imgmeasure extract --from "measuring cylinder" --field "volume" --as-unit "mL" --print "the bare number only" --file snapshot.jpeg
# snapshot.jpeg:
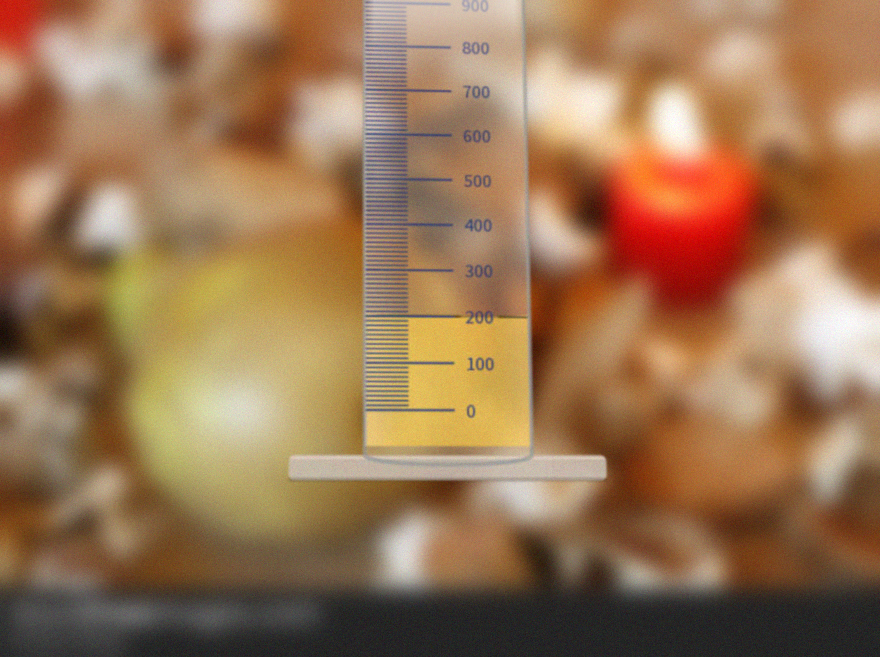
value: 200
